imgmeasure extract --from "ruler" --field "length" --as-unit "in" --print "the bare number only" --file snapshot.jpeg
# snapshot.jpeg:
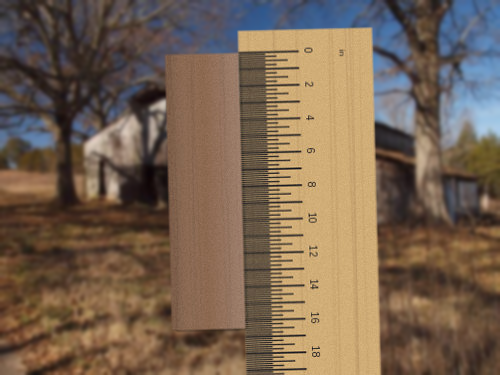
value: 16.5
